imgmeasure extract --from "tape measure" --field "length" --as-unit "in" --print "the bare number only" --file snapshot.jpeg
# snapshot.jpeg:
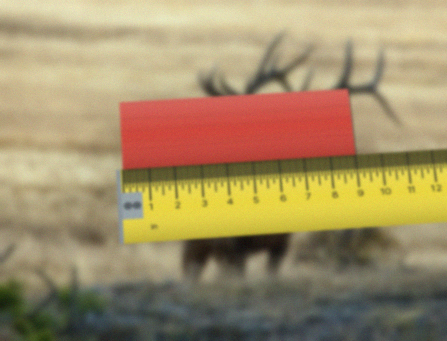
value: 9
